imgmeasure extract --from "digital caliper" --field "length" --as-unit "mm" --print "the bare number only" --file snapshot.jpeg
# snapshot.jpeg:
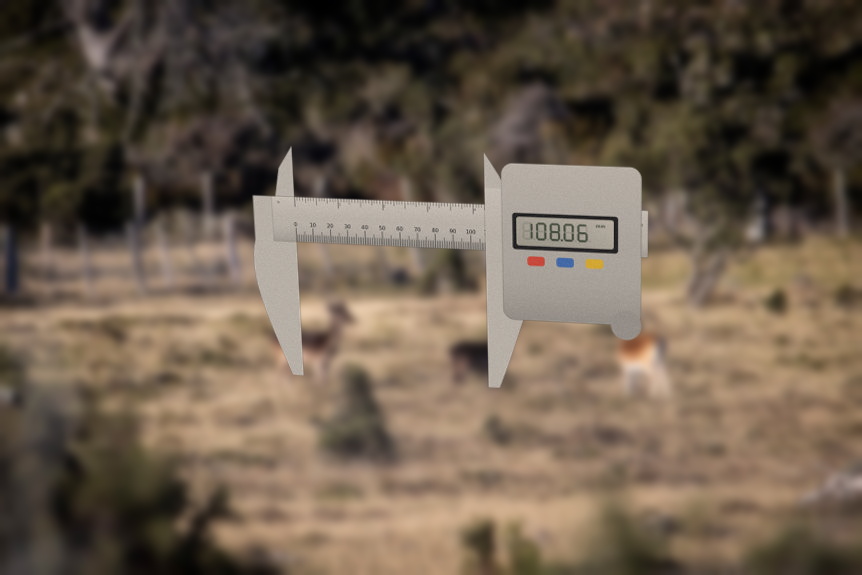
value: 108.06
